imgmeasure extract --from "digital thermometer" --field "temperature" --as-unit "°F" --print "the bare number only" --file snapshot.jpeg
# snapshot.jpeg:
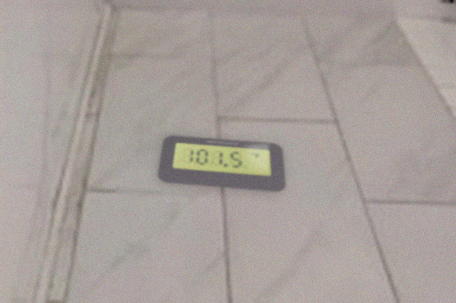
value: 101.5
